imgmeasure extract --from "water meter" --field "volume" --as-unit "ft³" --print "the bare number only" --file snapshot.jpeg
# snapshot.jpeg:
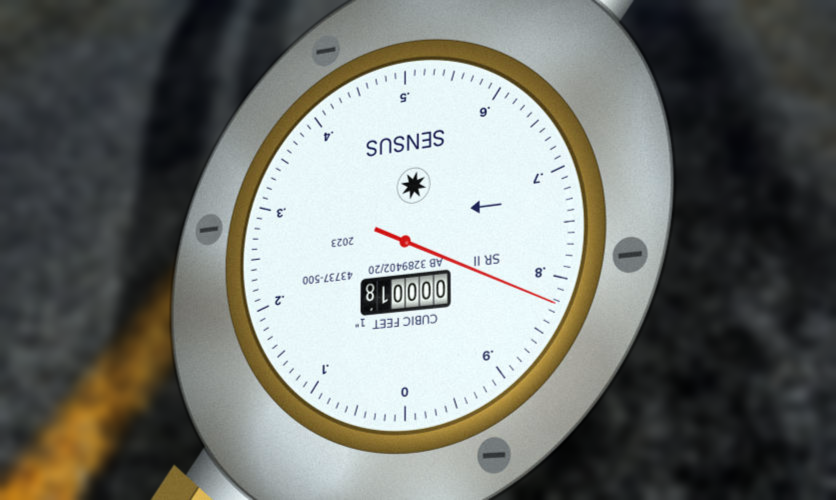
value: 17.82
